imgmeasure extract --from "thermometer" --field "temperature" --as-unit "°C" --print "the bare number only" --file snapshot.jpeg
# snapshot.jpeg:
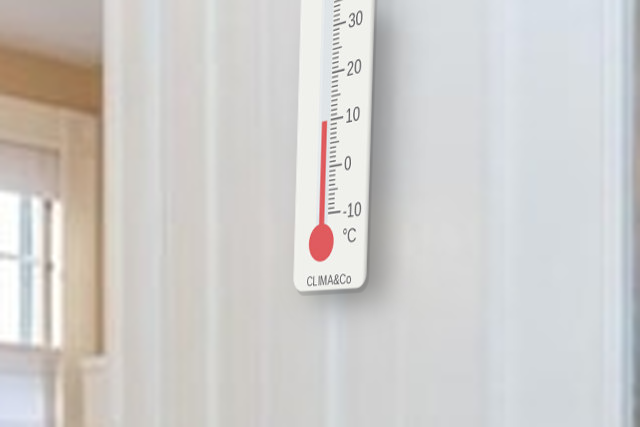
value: 10
